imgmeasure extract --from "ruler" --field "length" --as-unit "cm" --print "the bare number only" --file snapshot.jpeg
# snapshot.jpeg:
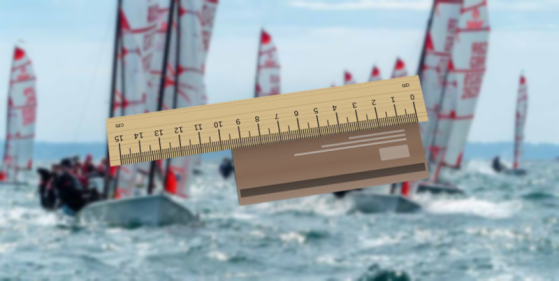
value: 9.5
